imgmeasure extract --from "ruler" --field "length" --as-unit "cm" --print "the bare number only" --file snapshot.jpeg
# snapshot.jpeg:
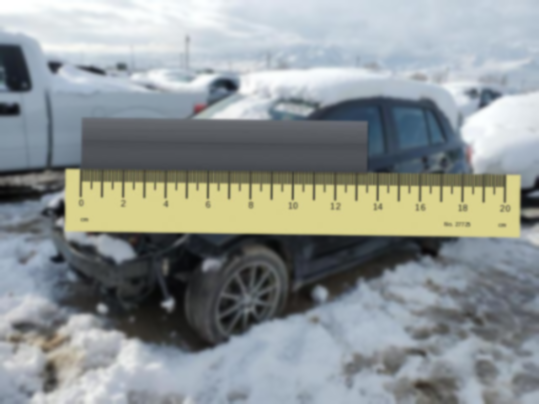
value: 13.5
